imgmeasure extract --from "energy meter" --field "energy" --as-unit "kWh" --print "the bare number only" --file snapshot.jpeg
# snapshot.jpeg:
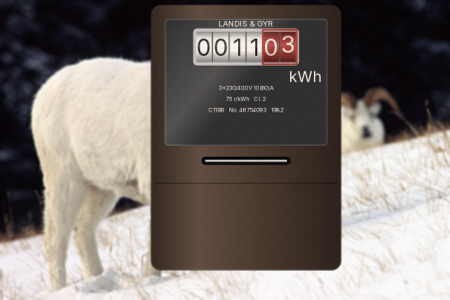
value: 11.03
